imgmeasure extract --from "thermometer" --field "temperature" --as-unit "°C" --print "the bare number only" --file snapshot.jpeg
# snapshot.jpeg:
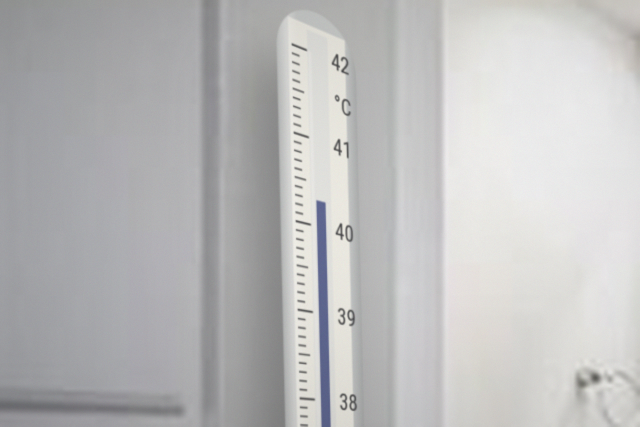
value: 40.3
